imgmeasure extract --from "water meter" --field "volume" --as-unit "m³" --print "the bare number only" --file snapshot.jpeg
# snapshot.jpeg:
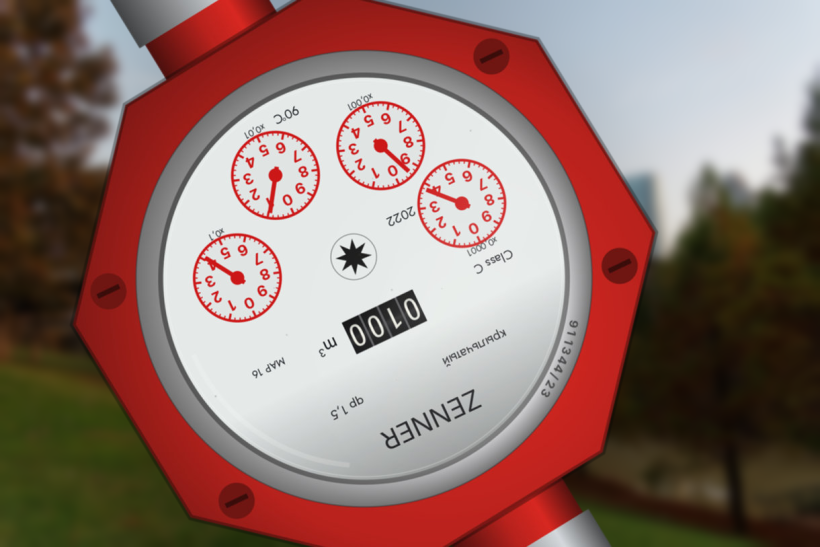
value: 100.4093
